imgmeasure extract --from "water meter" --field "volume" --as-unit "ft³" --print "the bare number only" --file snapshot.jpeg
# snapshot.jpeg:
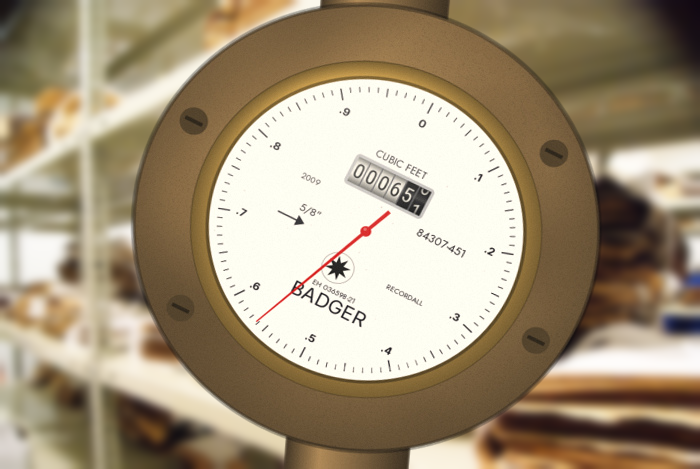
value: 650.56
